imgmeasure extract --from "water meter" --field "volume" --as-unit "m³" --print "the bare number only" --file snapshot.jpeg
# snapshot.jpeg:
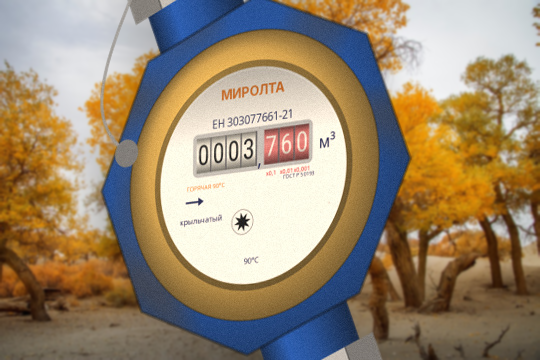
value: 3.760
